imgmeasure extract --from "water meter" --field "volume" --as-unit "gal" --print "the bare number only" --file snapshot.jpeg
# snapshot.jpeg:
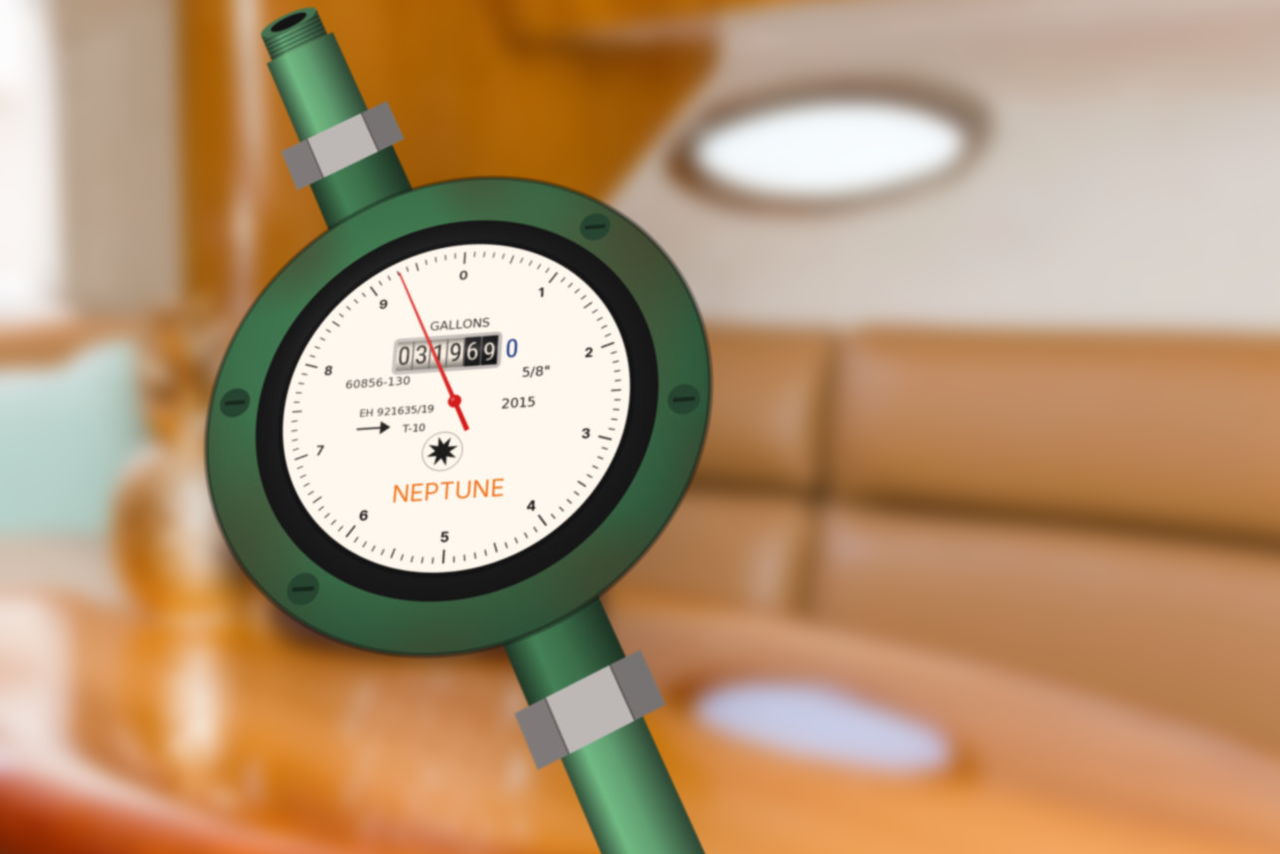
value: 319689.3
